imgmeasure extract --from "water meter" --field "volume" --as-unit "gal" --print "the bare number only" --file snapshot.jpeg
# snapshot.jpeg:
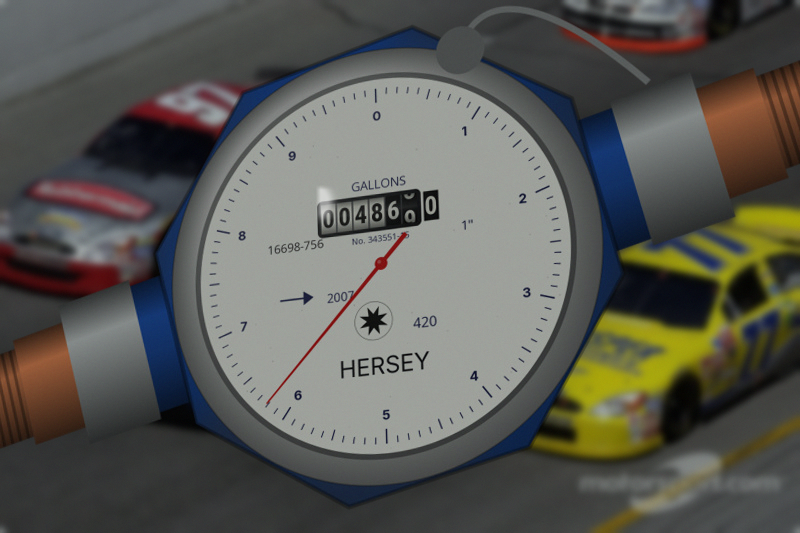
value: 48686.2
